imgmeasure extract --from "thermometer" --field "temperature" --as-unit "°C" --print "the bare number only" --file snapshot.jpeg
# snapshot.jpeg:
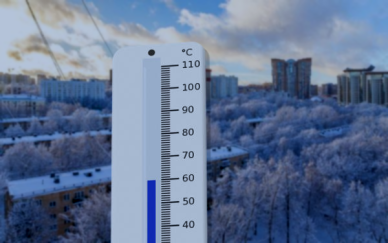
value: 60
